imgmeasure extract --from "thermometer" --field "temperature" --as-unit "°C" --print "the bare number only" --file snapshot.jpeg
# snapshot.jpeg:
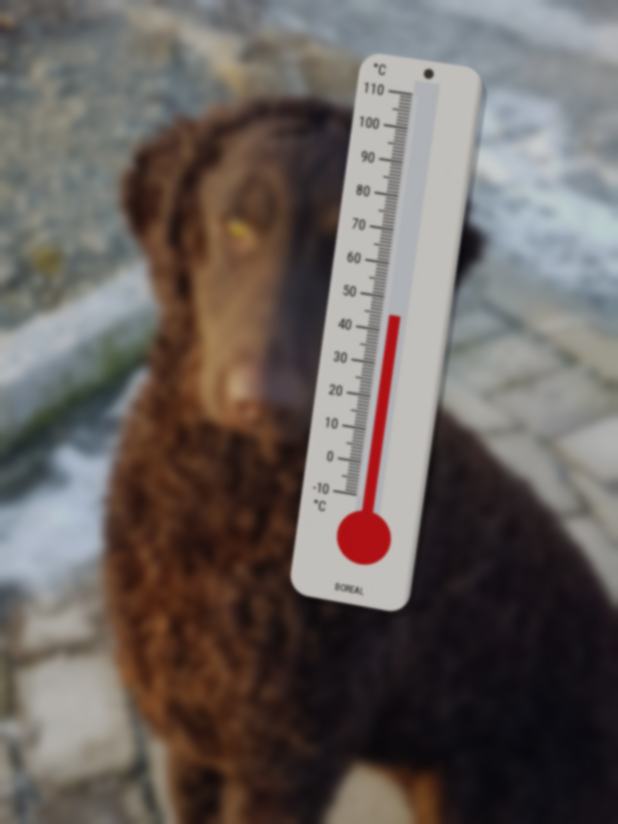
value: 45
